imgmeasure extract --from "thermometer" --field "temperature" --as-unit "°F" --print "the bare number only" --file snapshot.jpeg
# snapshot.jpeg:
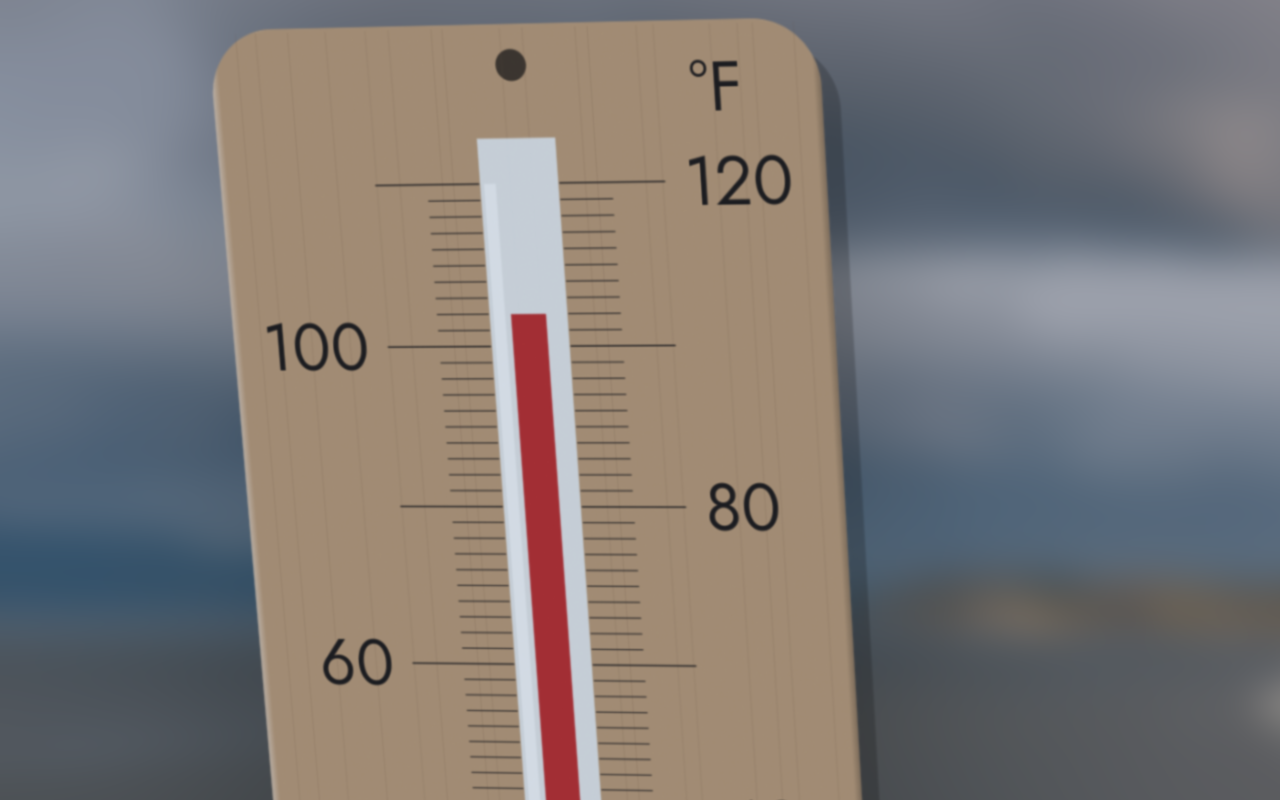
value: 104
